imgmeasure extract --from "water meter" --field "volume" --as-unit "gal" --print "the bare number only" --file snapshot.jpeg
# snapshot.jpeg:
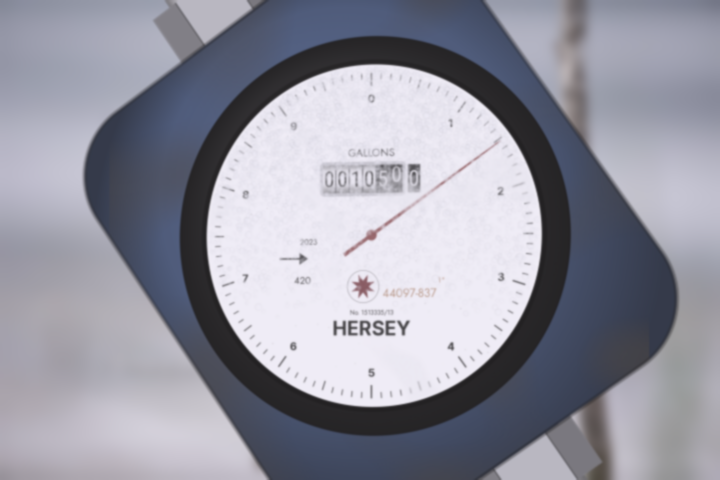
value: 10501.5
